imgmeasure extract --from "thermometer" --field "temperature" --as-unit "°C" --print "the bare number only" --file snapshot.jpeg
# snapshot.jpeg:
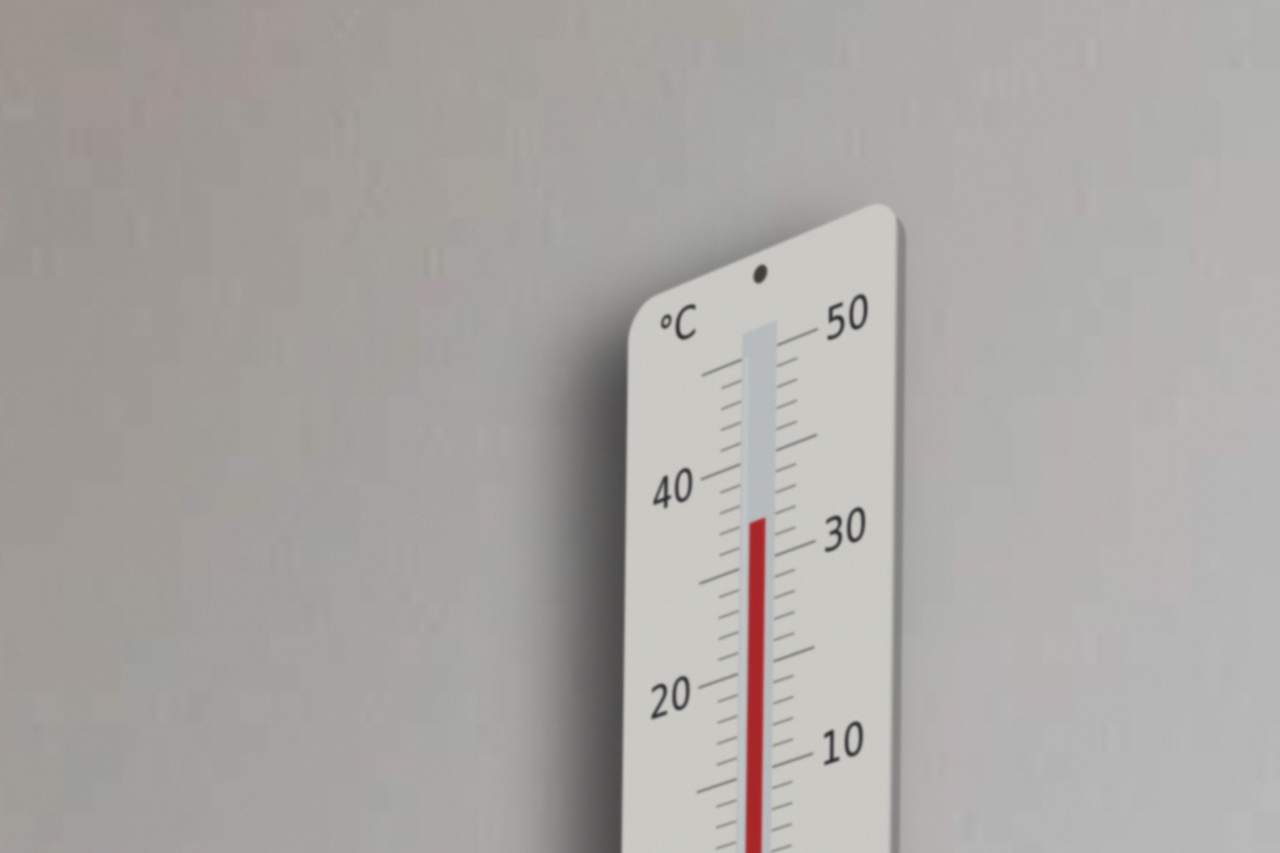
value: 34
